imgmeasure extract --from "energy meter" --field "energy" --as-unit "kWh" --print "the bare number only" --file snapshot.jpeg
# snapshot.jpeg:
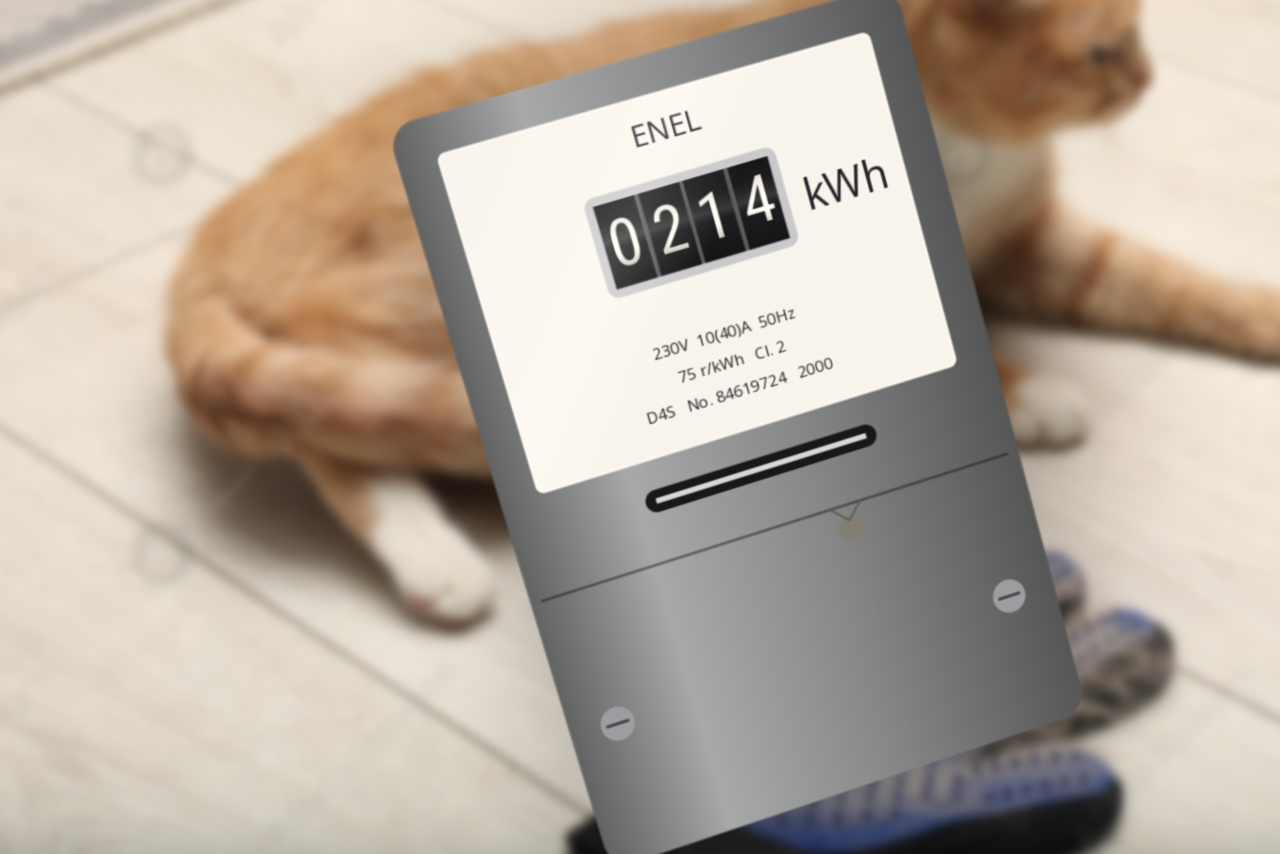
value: 214
